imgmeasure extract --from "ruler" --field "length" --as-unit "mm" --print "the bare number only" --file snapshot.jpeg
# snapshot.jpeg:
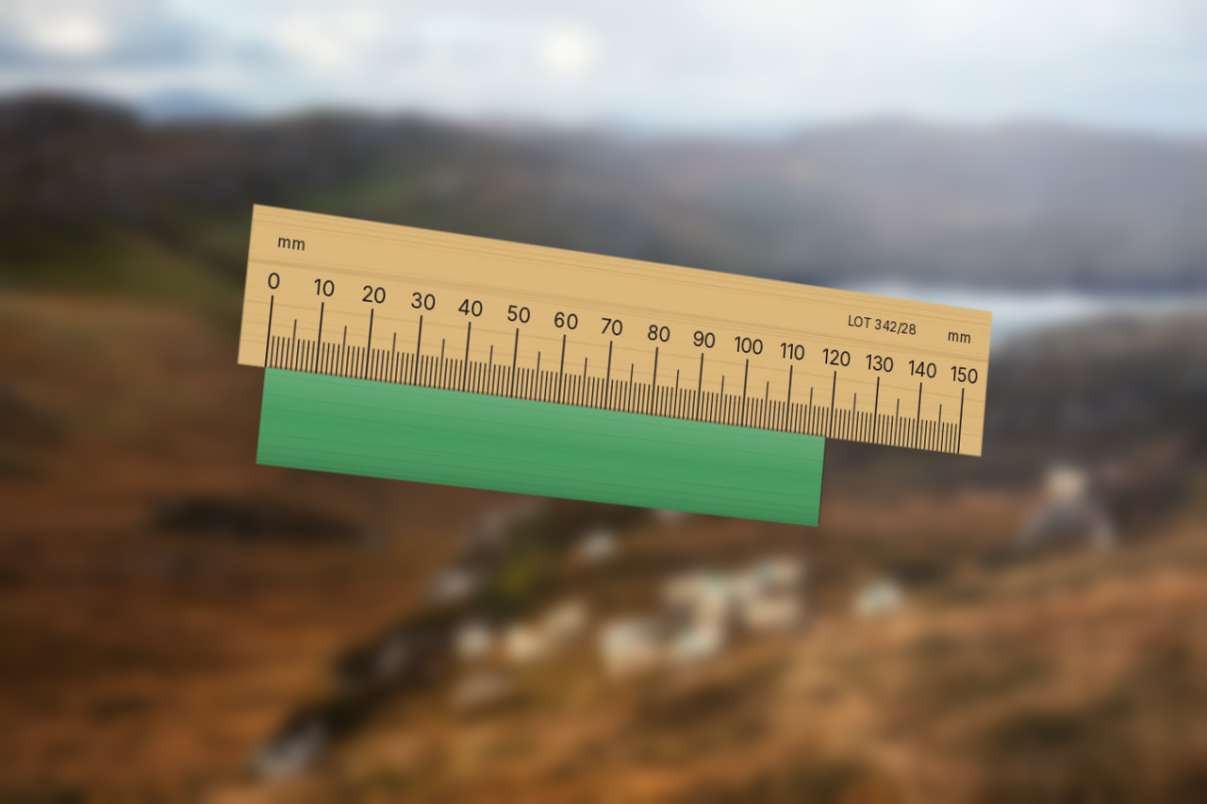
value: 119
